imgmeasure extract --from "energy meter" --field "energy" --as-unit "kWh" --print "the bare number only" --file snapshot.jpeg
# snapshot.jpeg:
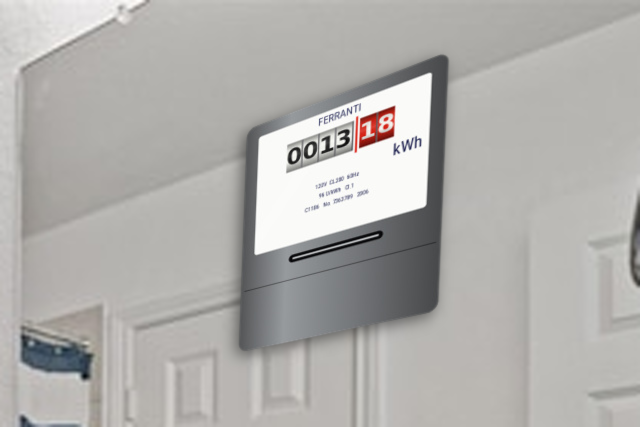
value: 13.18
